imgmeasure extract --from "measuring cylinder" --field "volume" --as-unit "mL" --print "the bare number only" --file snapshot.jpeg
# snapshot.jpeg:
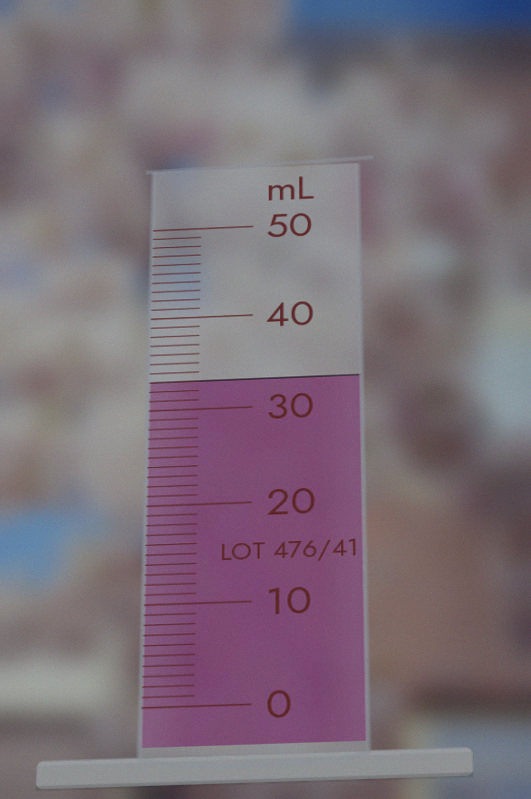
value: 33
